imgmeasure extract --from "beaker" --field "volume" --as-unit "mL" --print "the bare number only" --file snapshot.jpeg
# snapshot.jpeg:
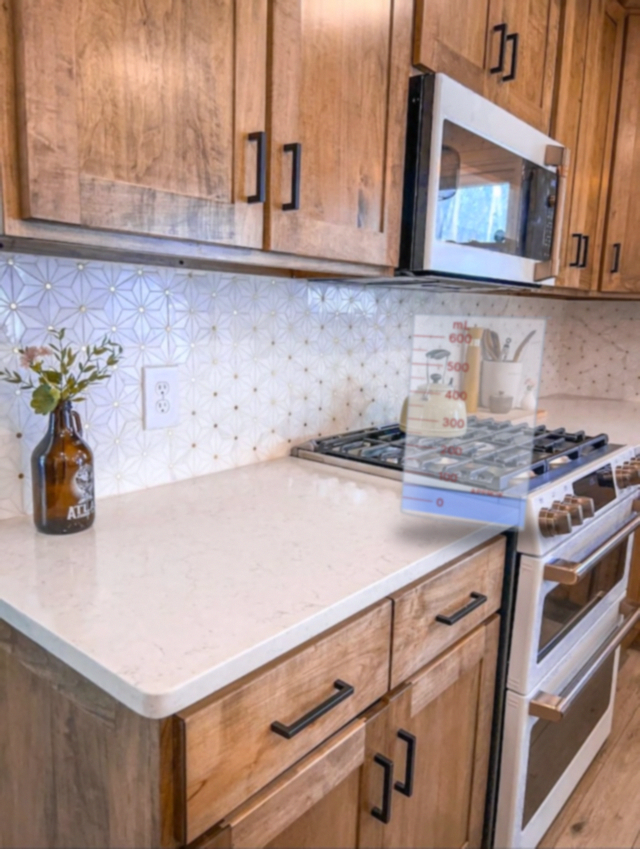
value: 50
